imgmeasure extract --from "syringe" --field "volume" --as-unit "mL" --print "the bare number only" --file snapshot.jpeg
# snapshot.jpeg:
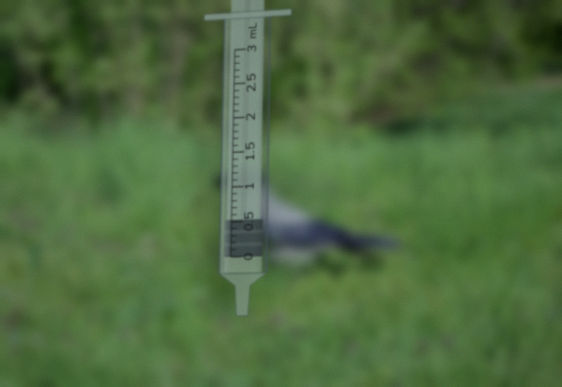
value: 0
